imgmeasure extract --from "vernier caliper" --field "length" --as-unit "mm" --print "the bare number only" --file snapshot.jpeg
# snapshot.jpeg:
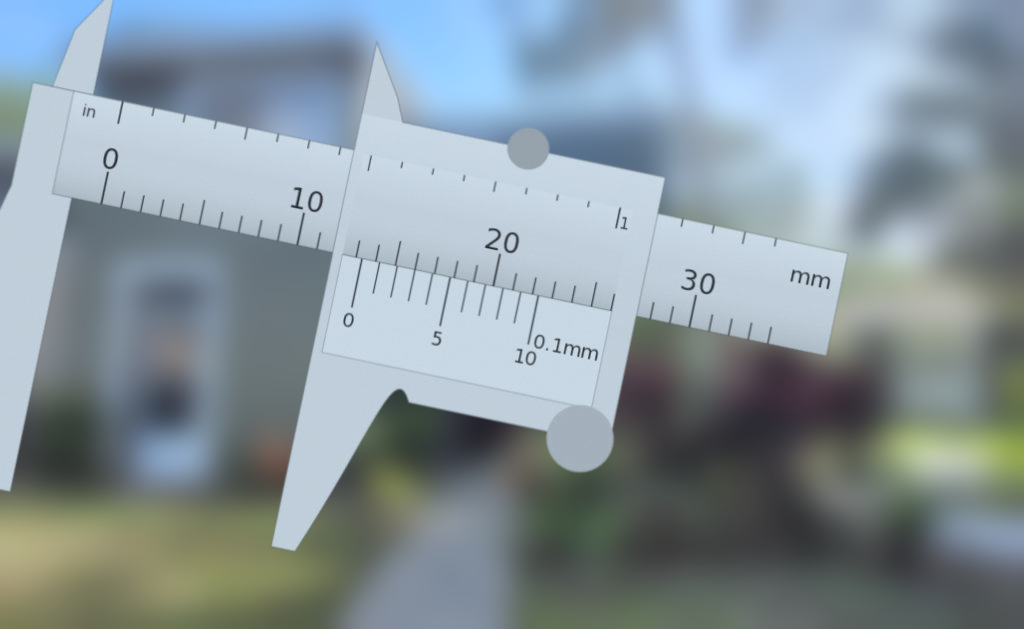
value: 13.3
